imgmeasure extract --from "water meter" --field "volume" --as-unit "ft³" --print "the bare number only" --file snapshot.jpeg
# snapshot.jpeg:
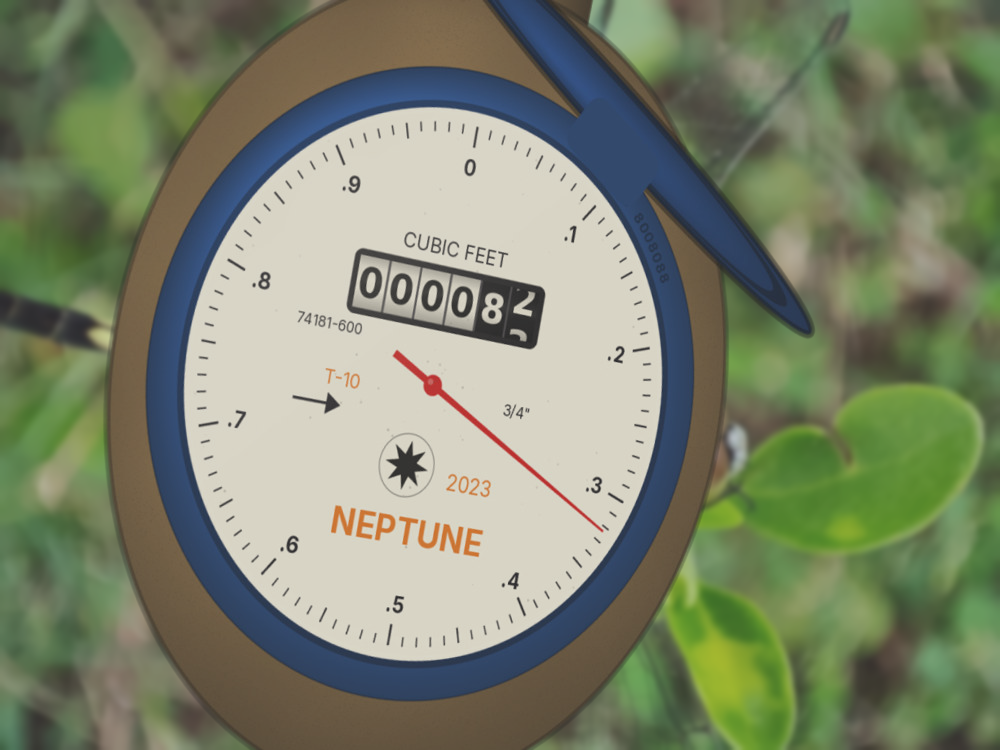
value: 82.32
